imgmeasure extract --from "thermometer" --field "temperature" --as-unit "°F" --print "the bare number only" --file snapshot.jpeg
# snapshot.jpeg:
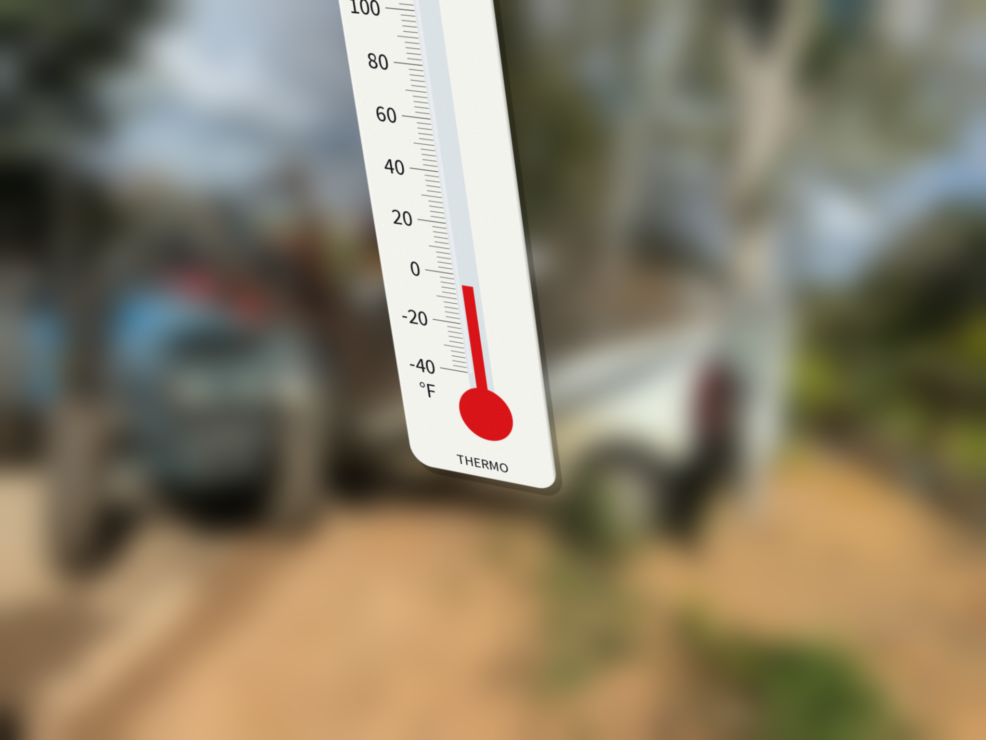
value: -4
